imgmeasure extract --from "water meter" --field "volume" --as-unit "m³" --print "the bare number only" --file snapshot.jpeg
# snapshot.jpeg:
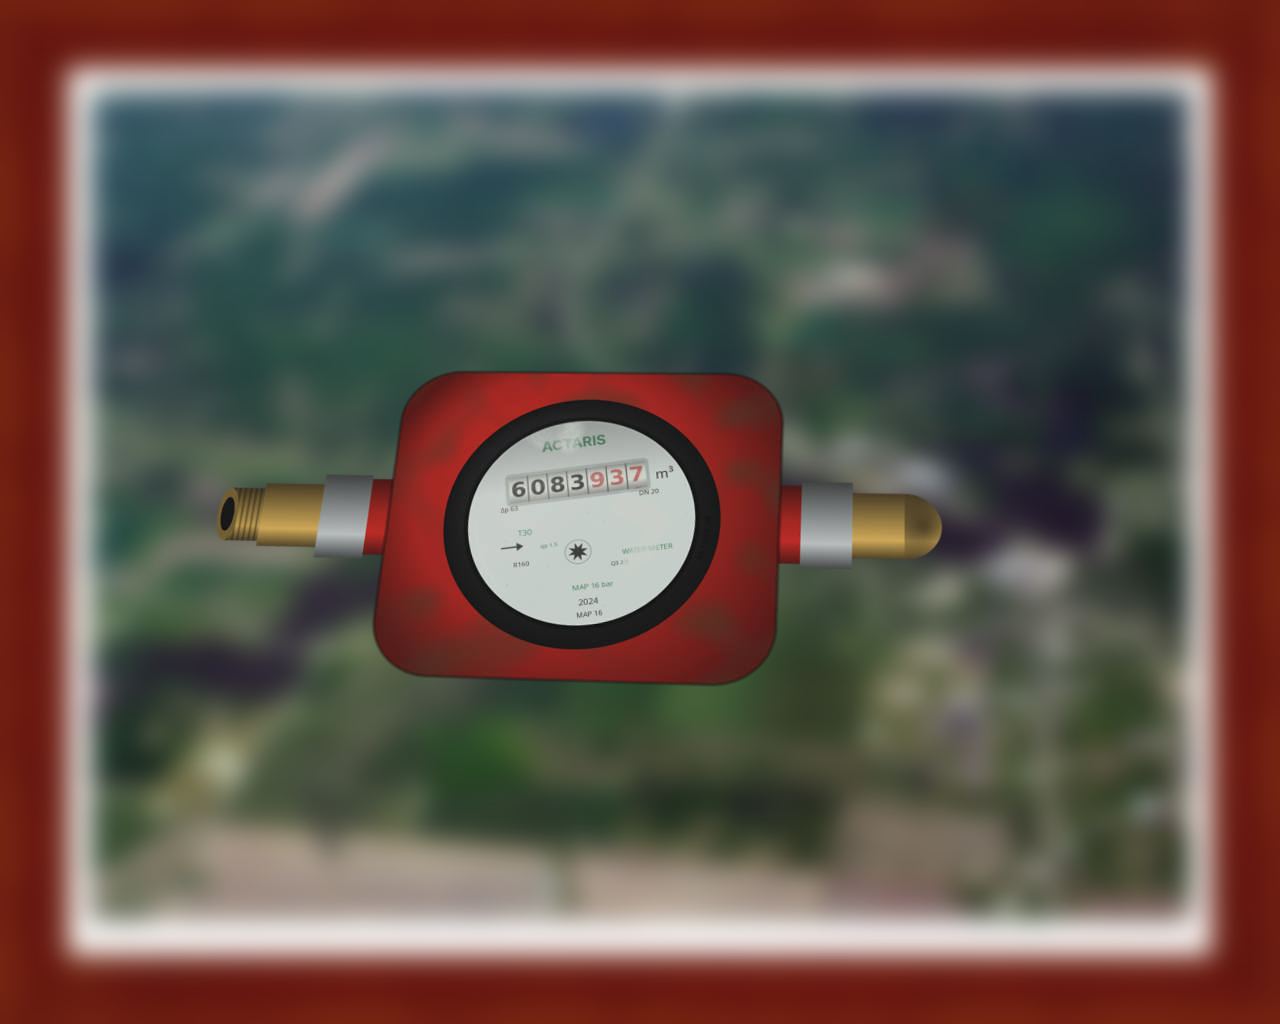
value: 6083.937
